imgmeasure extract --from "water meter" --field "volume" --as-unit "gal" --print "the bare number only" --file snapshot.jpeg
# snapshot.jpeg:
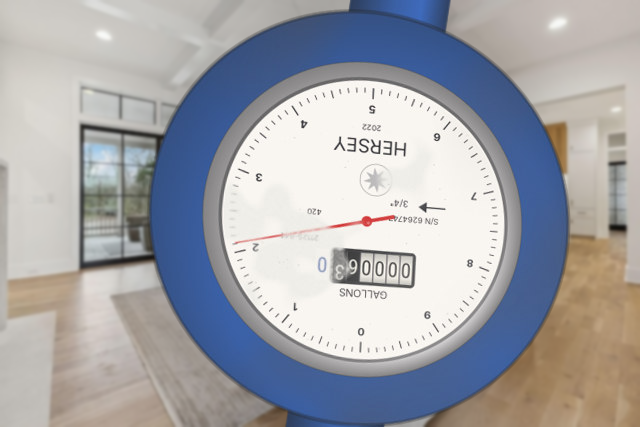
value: 632.1
